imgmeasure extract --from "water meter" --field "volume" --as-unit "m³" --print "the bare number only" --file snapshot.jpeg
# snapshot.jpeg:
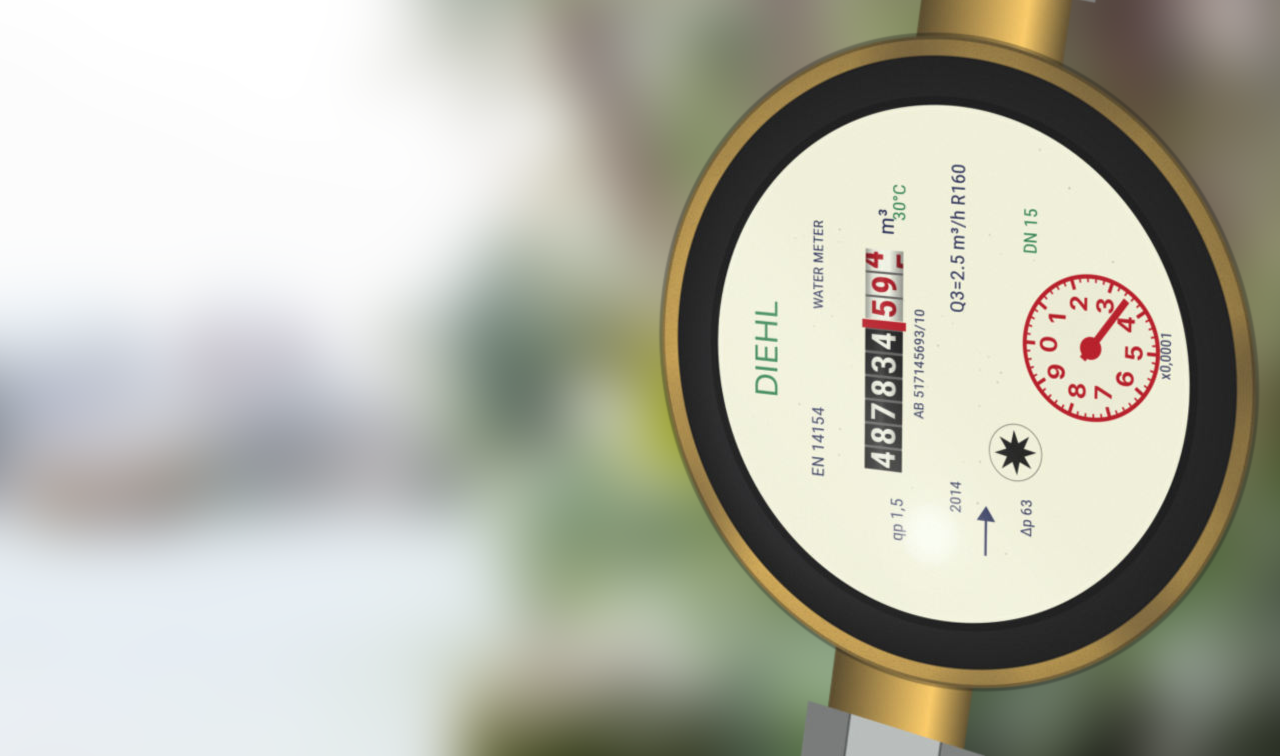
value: 487834.5943
